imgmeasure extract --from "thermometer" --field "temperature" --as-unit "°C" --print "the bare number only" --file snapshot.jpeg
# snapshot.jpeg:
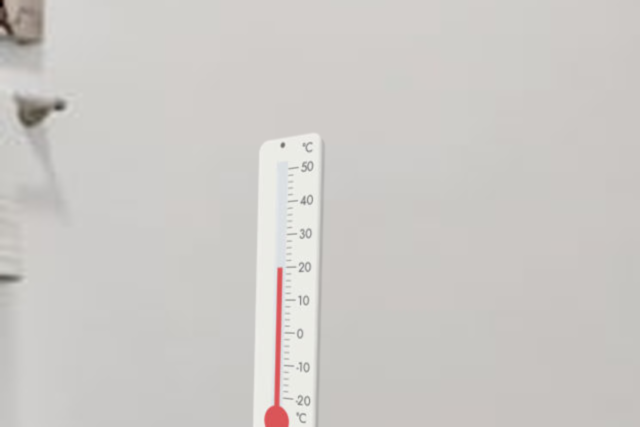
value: 20
